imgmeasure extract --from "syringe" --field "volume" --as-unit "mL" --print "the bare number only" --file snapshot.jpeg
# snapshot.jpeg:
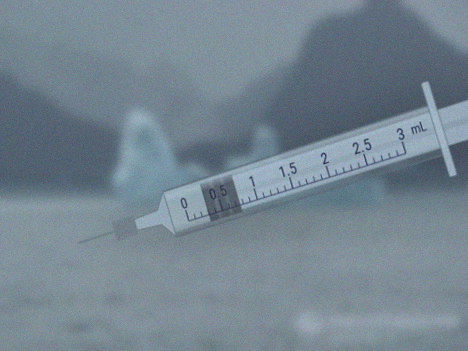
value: 0.3
